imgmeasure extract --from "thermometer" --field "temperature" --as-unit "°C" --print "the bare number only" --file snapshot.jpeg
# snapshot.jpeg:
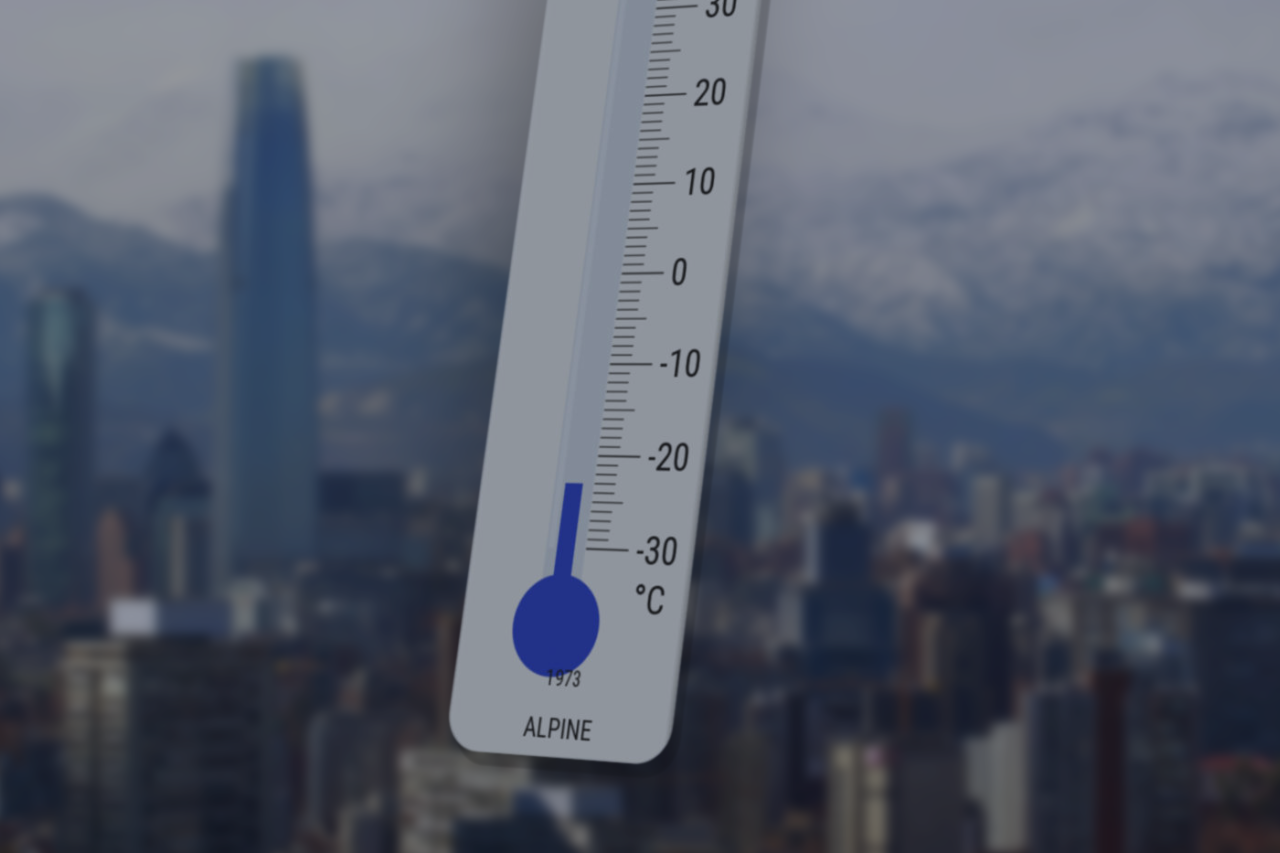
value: -23
